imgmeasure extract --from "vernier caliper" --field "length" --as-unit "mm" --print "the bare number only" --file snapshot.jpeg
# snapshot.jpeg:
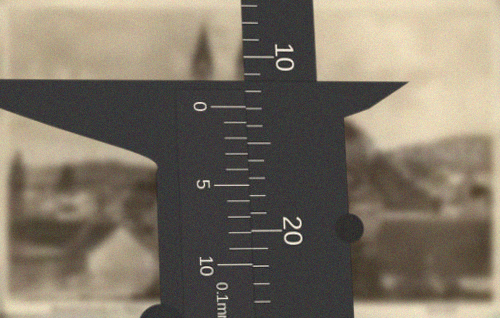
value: 12.9
